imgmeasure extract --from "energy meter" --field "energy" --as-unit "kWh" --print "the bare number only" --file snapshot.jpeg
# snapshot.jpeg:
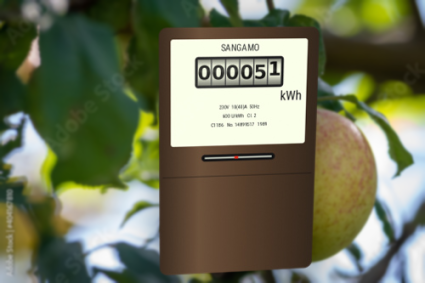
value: 51
